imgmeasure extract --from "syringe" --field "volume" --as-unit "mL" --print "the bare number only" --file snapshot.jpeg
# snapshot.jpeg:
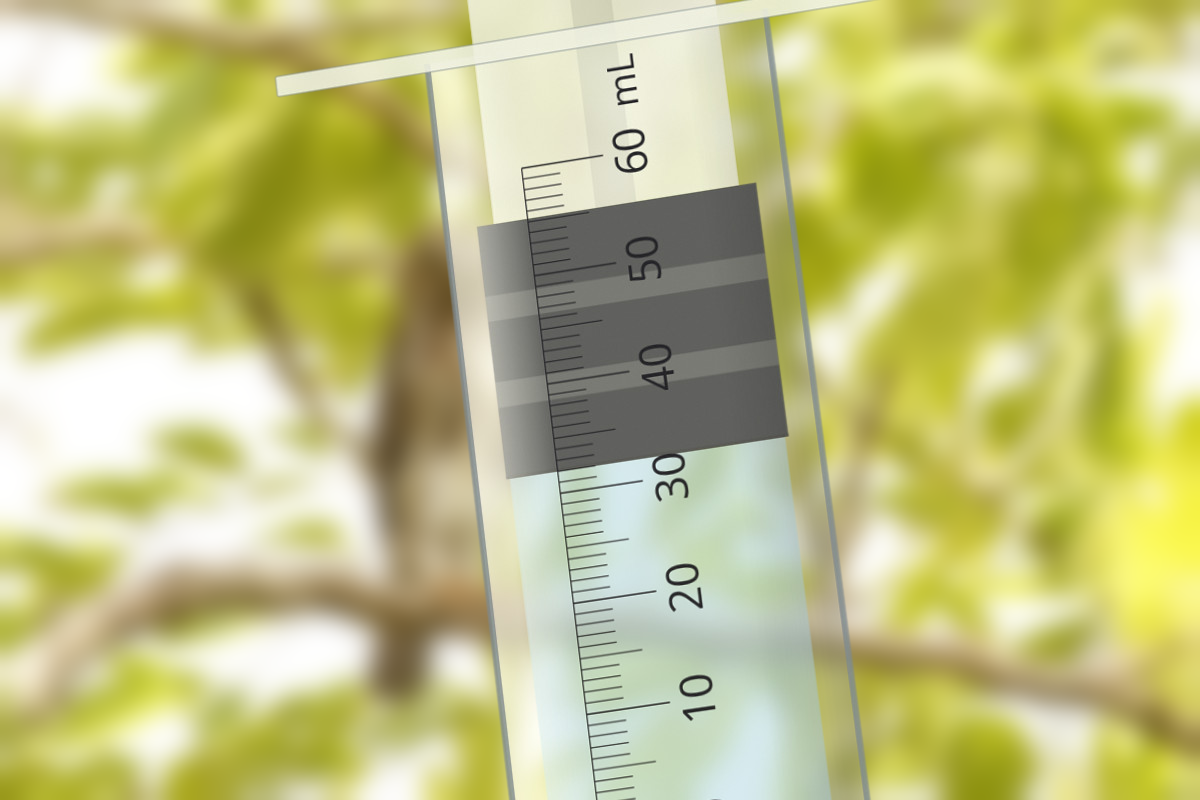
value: 32
